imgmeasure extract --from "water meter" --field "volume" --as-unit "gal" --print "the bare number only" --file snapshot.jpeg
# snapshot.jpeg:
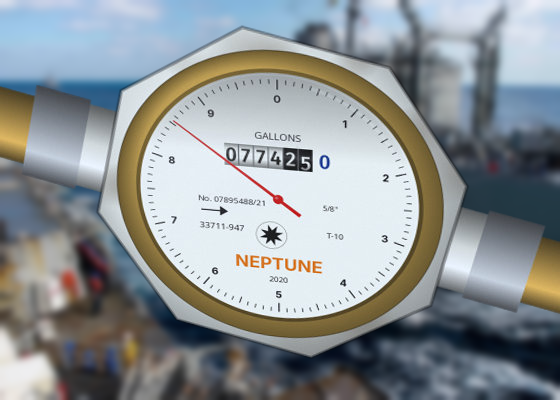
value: 774248.5
